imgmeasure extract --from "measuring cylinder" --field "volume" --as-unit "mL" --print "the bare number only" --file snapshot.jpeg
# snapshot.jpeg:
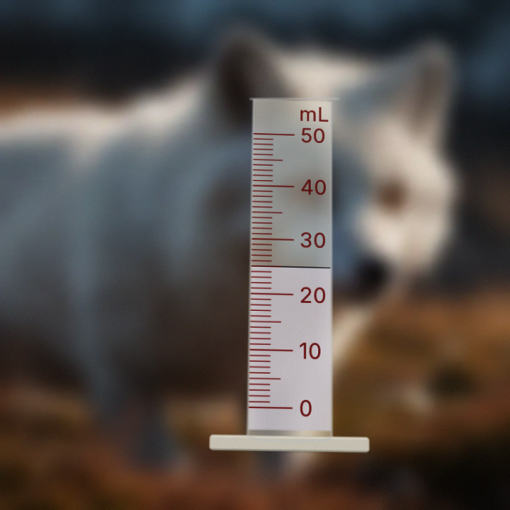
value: 25
